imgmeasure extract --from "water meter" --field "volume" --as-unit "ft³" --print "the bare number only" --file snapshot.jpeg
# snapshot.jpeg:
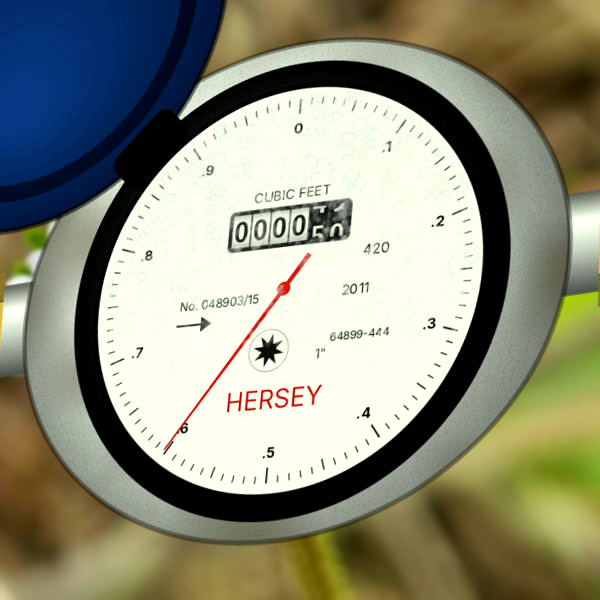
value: 49.60
